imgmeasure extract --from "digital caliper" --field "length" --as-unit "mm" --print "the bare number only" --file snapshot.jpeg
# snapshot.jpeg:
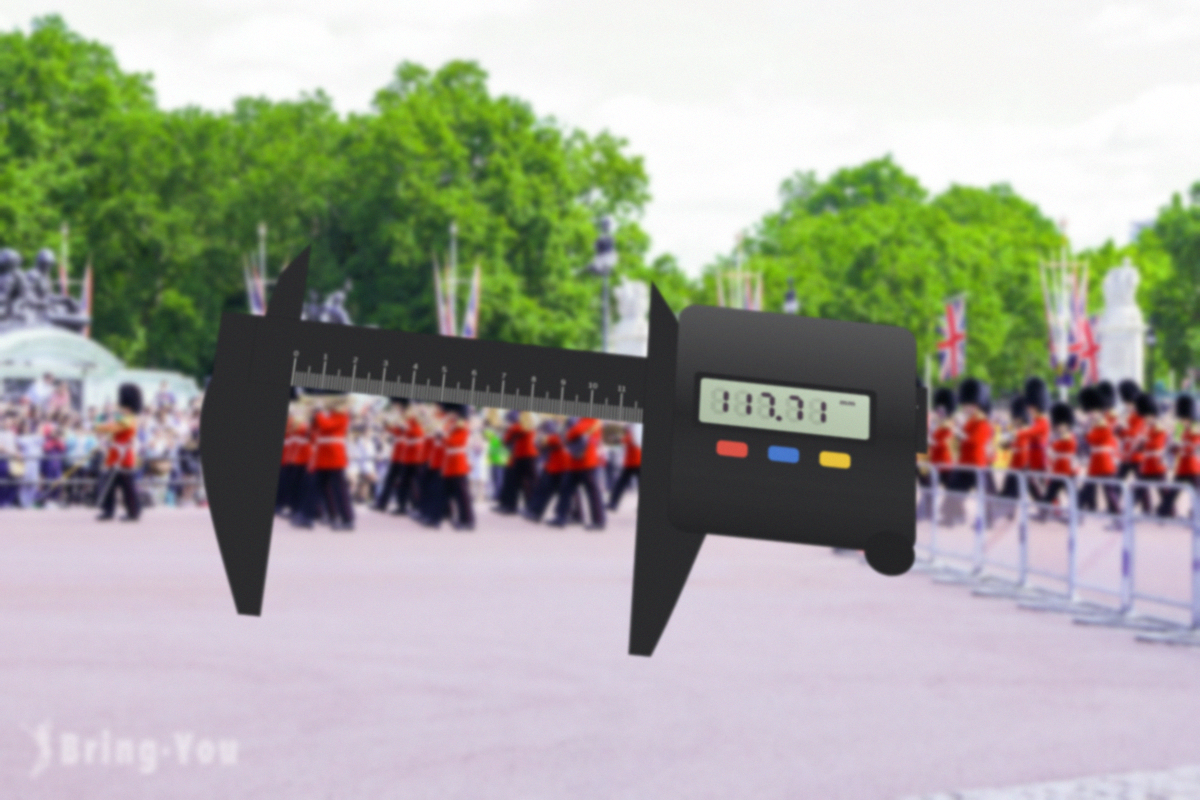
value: 117.71
